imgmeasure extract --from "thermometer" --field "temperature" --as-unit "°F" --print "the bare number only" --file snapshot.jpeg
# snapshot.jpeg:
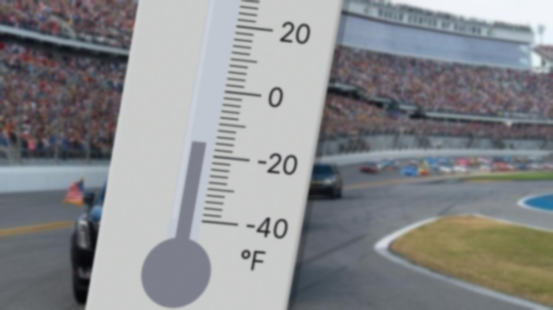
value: -16
